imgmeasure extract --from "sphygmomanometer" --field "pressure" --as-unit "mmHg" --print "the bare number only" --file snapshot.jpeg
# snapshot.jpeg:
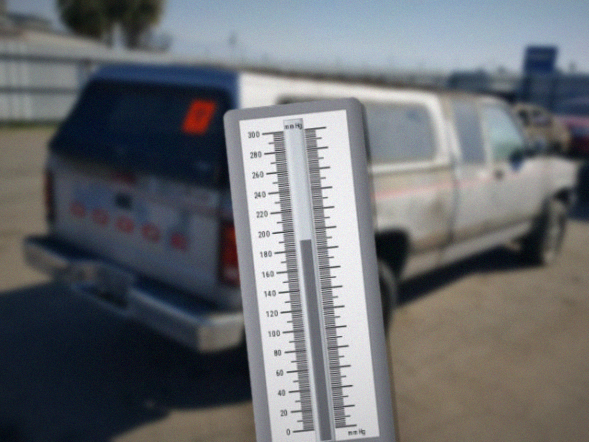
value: 190
